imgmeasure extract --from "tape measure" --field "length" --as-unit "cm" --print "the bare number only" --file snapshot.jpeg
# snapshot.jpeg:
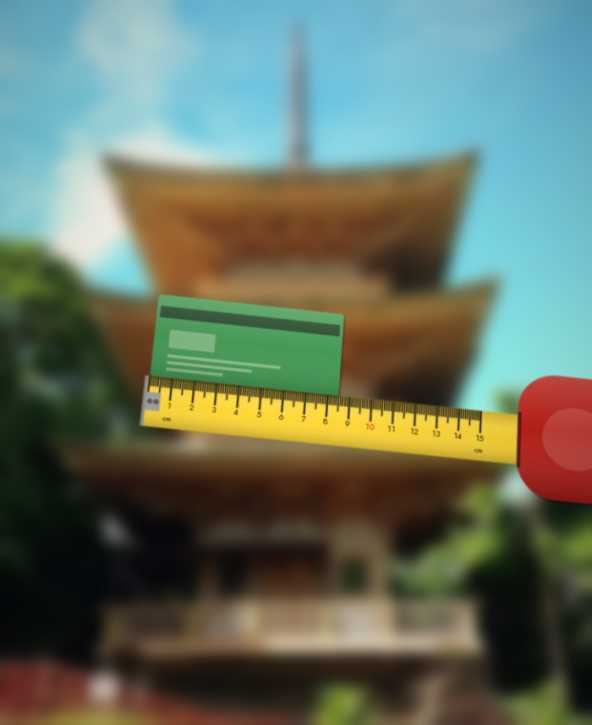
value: 8.5
